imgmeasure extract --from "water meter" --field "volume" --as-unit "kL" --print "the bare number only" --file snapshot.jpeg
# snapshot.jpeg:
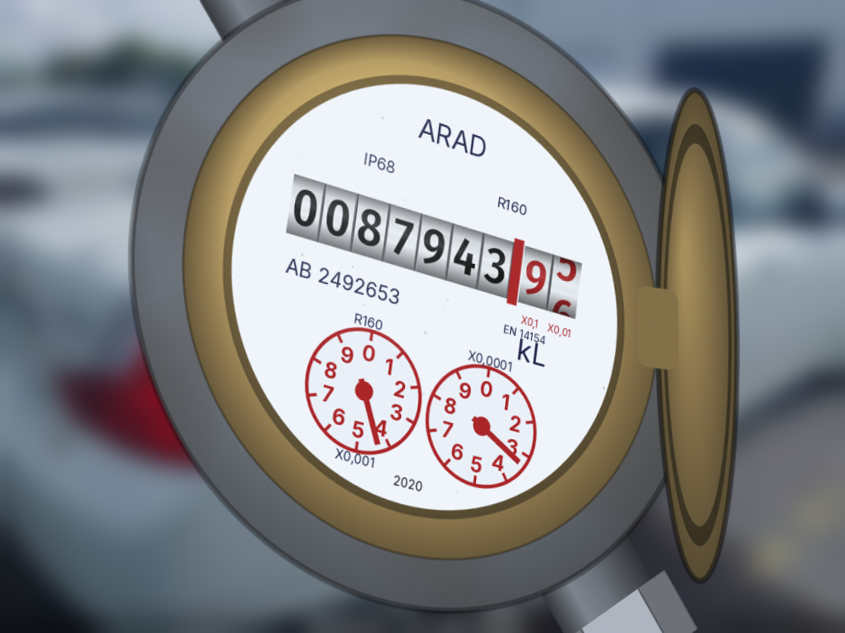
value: 87943.9543
